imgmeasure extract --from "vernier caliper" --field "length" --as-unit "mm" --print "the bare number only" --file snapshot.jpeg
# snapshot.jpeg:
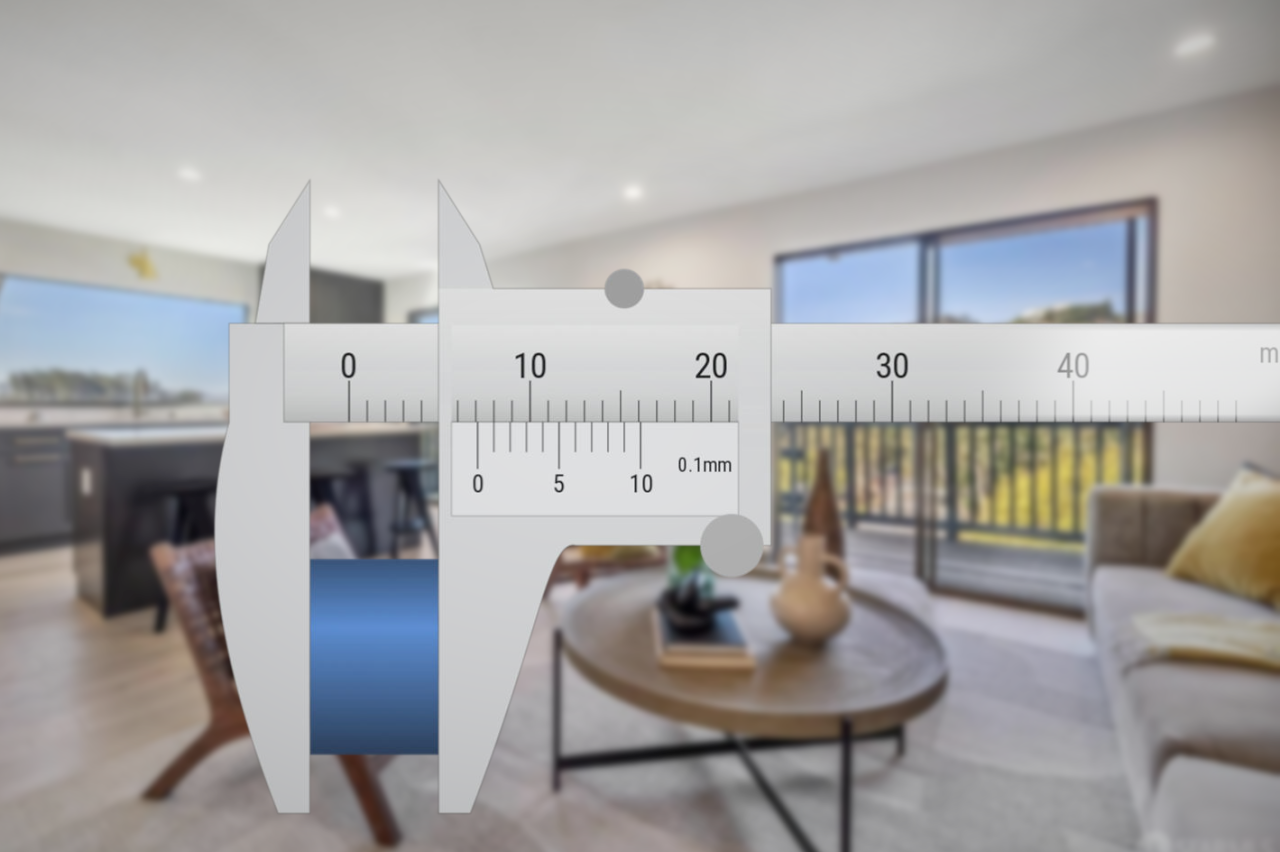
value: 7.1
